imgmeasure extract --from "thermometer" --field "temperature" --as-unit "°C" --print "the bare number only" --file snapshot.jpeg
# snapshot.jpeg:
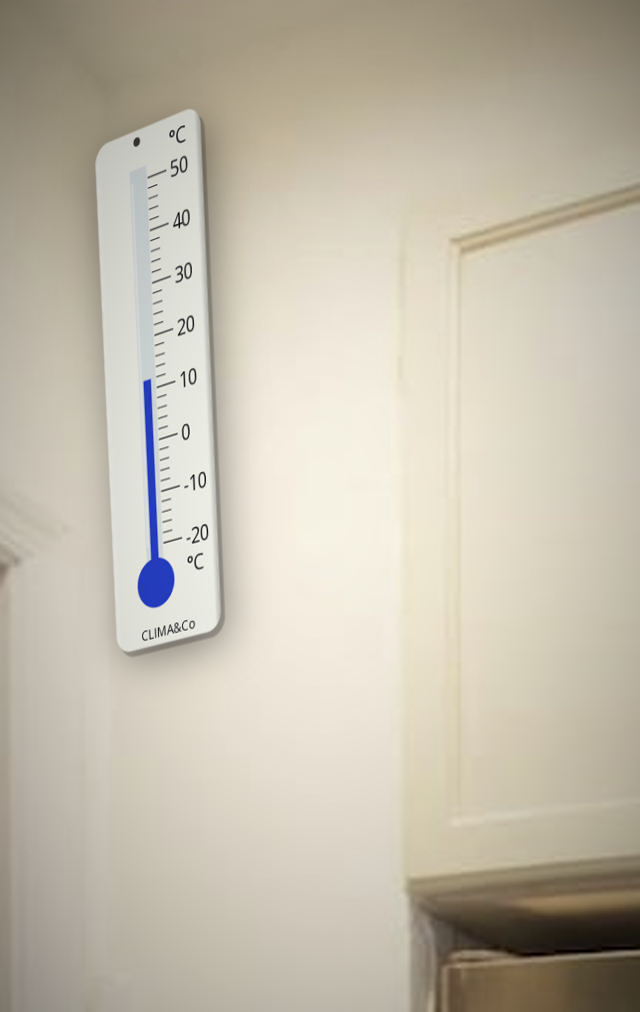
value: 12
